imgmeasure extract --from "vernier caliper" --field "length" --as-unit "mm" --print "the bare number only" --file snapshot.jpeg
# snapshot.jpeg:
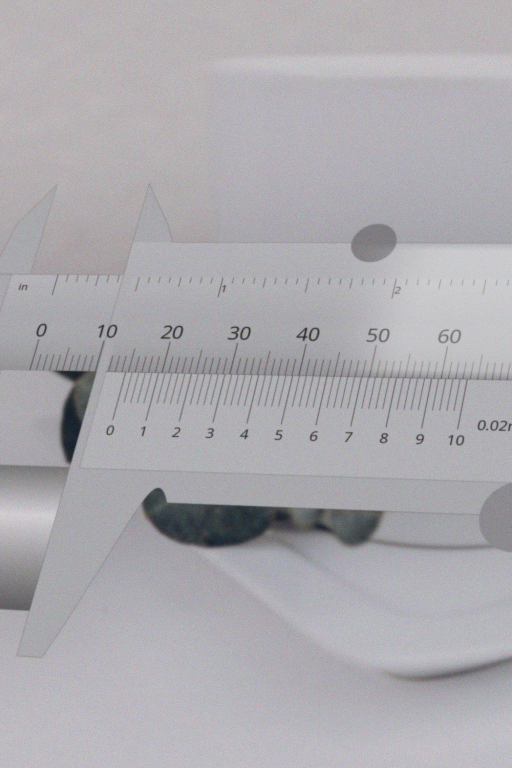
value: 14.6
